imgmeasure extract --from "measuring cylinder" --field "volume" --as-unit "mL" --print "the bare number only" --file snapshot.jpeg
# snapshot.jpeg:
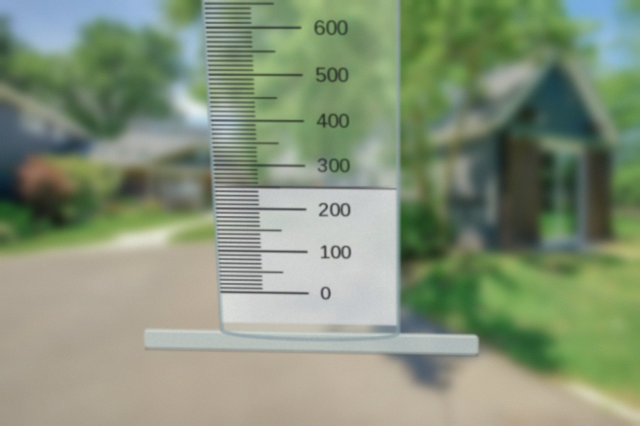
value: 250
